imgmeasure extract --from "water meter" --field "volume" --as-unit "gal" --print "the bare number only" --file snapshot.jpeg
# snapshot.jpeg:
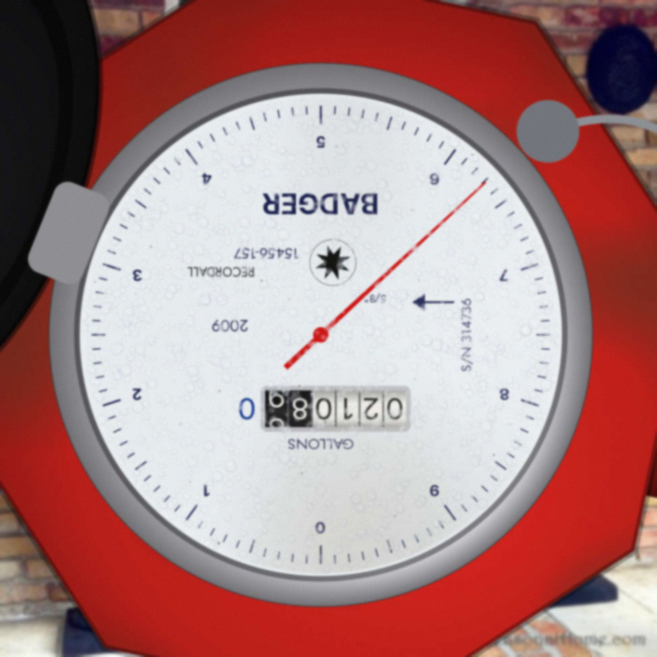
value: 210886.3
